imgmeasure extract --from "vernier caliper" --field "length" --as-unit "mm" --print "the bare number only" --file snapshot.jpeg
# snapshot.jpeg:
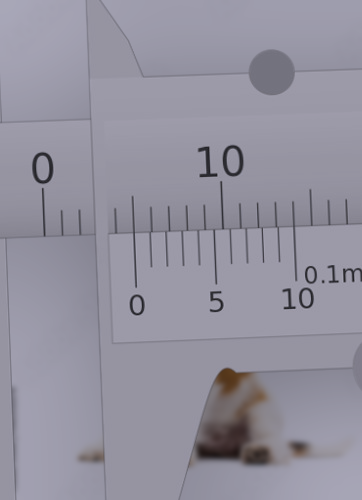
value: 5.0
